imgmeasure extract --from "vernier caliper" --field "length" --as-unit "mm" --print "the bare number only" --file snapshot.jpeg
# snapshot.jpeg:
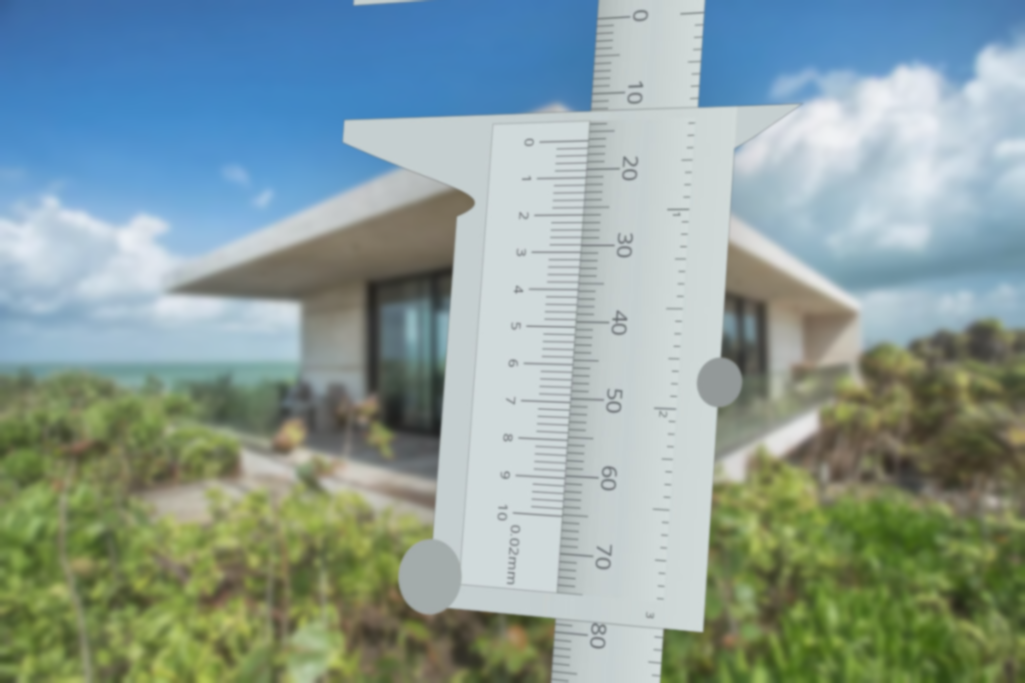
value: 16.2
